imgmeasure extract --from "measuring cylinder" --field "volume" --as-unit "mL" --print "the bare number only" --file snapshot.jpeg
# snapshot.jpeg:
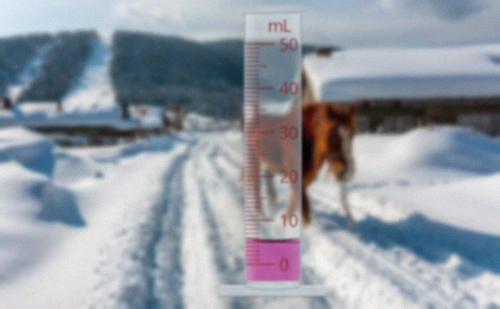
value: 5
